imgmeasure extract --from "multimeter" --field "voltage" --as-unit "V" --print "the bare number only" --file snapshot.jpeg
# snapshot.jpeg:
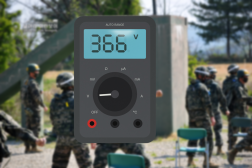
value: 366
